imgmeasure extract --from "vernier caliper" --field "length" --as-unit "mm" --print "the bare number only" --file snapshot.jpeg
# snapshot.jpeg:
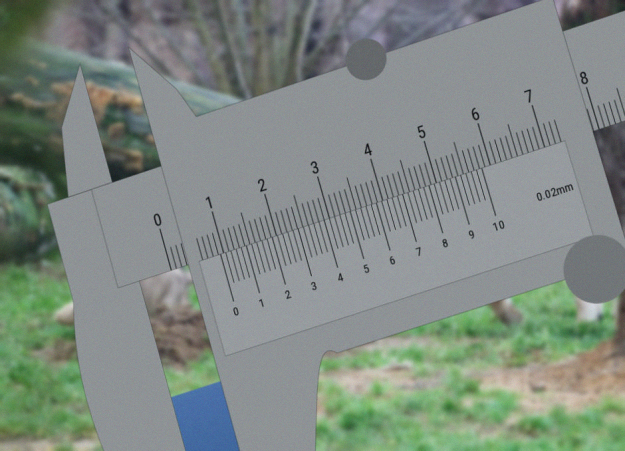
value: 9.4
